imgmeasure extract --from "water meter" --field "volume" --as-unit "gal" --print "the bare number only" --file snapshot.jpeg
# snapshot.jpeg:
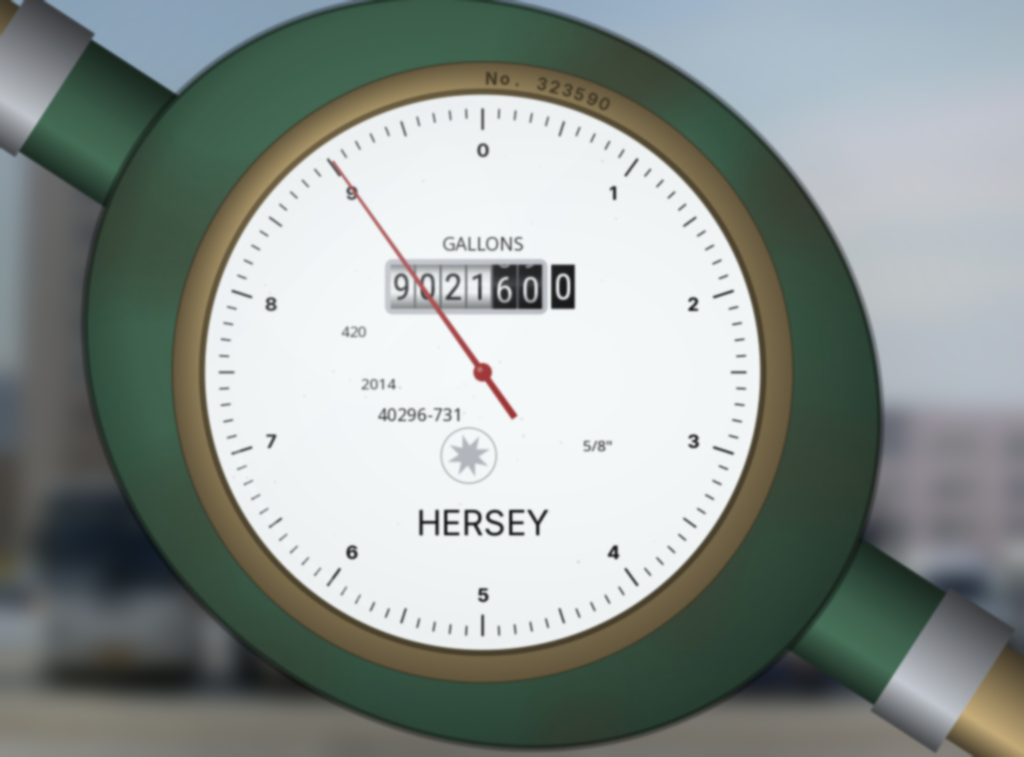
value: 9021599.0
